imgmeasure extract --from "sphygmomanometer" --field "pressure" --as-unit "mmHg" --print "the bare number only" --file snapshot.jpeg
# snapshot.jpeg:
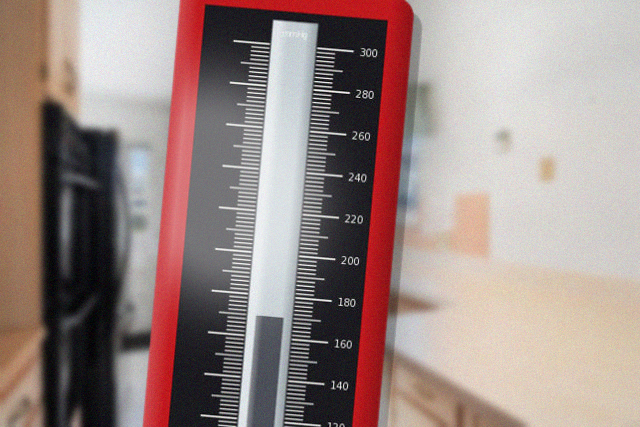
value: 170
